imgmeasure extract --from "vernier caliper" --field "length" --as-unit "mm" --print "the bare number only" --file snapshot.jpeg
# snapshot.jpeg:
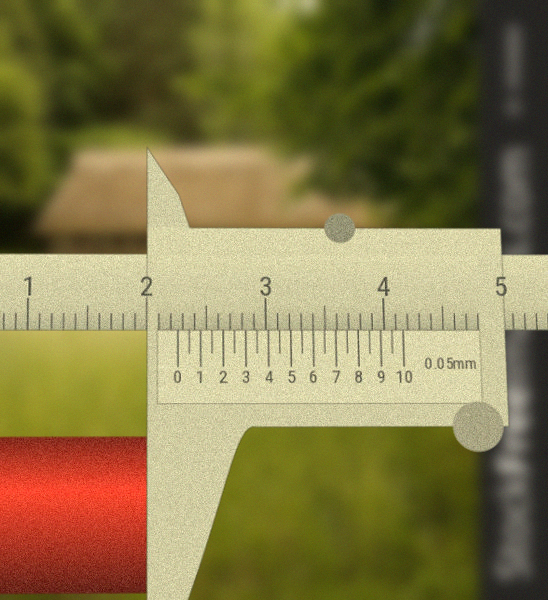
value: 22.6
